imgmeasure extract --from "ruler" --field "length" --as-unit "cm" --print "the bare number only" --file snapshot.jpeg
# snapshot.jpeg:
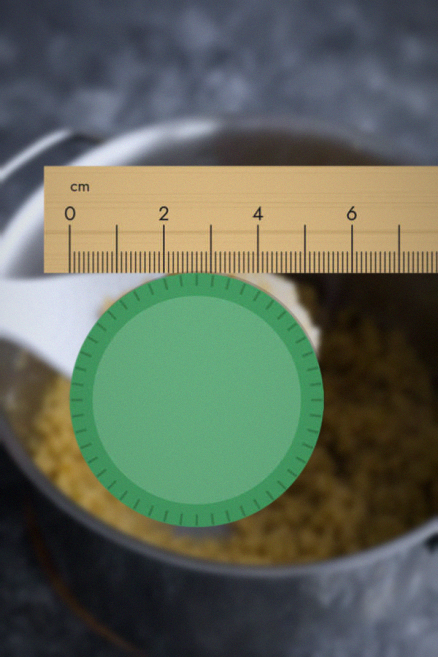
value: 5.4
